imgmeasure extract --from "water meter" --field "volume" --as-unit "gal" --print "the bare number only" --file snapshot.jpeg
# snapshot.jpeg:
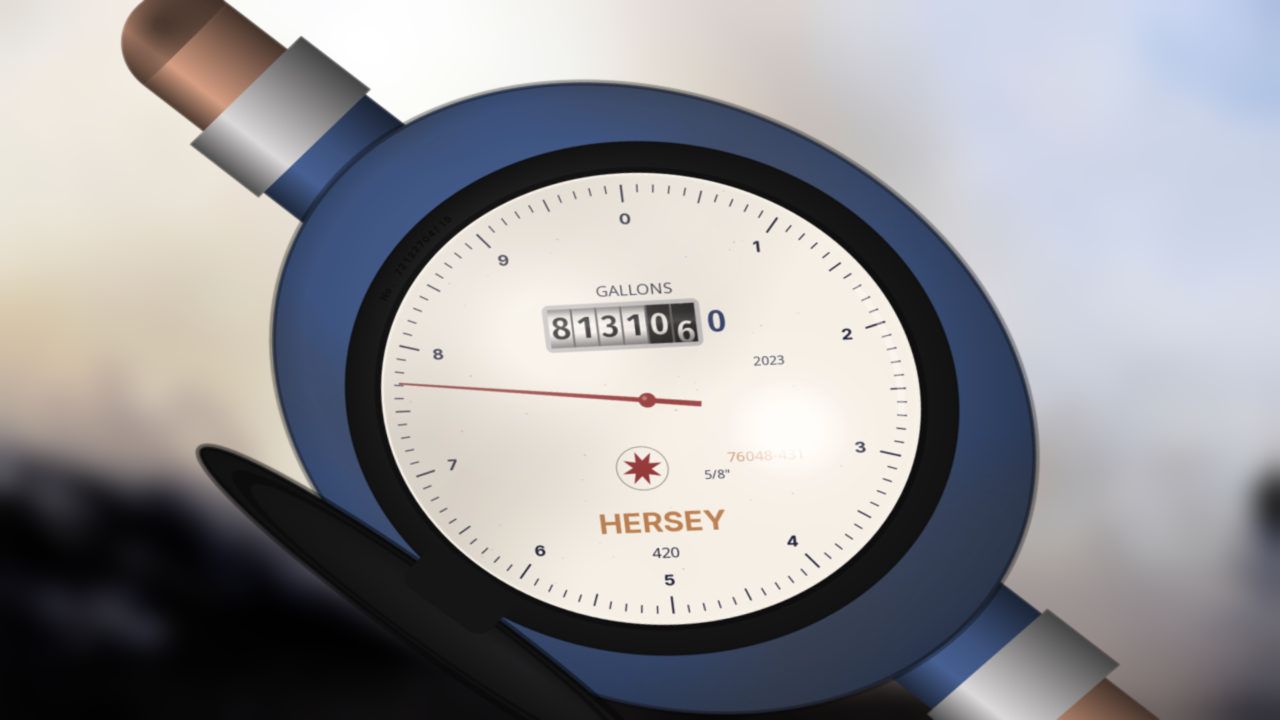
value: 8131057.7
